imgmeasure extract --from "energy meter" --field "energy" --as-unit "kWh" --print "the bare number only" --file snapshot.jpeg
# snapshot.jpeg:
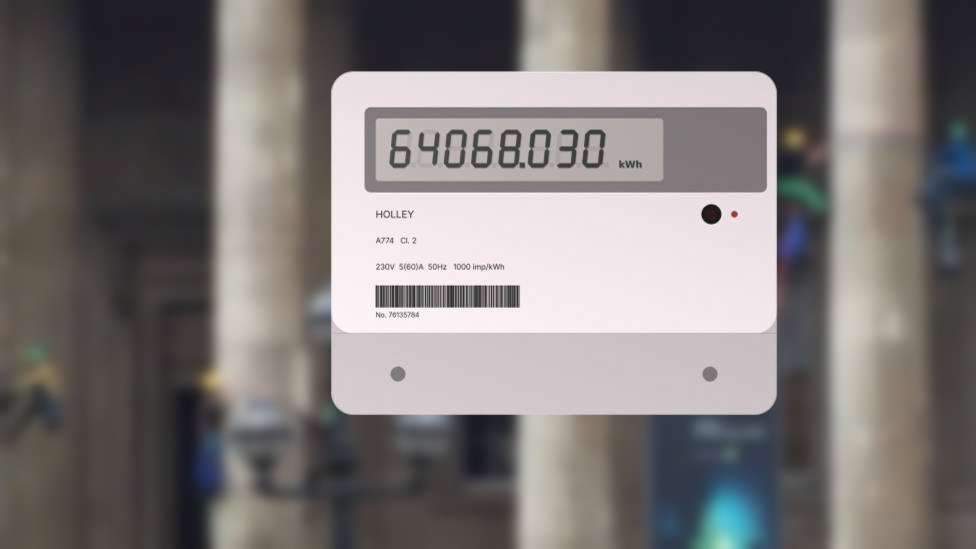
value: 64068.030
